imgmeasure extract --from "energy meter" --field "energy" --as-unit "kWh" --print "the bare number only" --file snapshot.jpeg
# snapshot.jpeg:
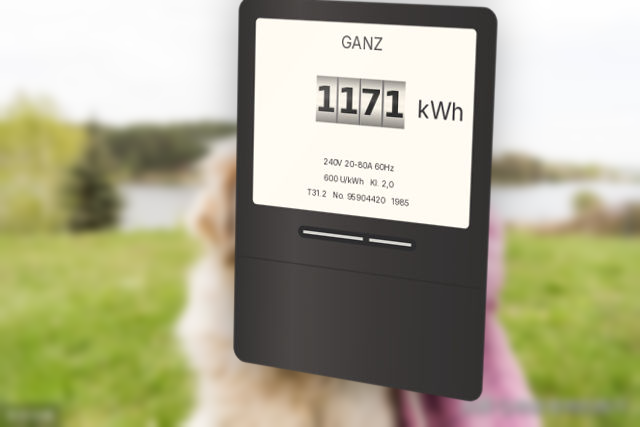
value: 1171
